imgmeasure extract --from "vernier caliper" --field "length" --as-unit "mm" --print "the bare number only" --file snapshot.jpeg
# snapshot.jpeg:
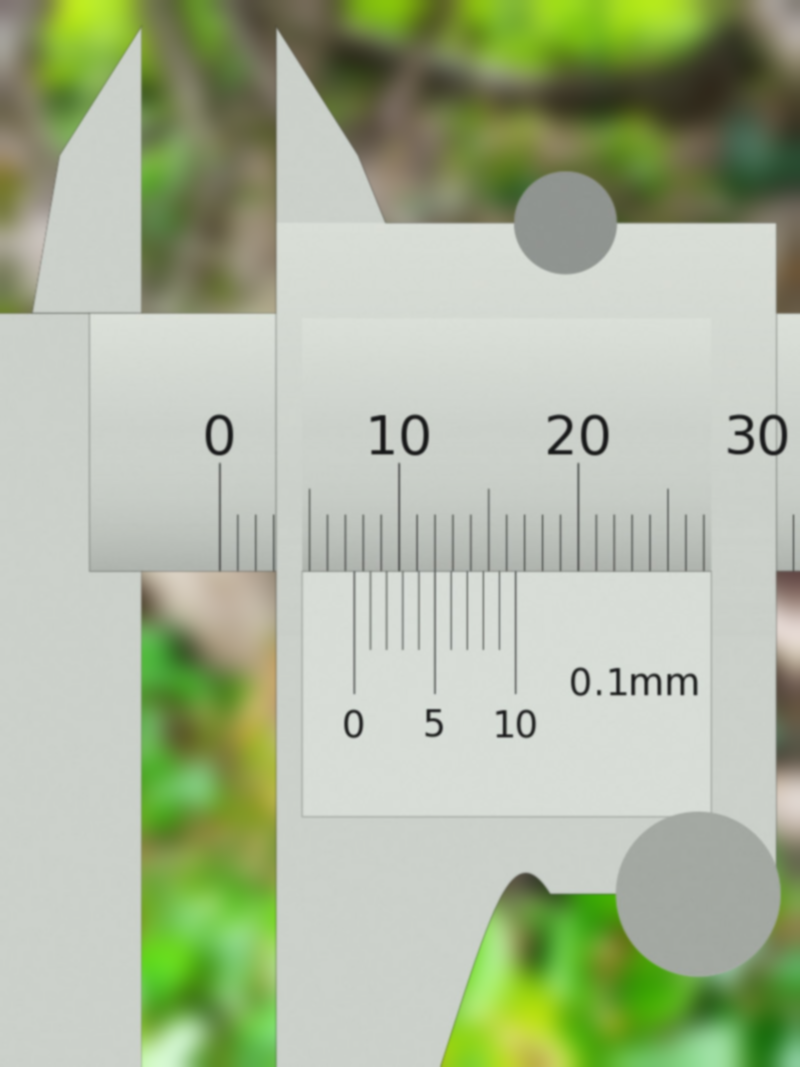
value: 7.5
